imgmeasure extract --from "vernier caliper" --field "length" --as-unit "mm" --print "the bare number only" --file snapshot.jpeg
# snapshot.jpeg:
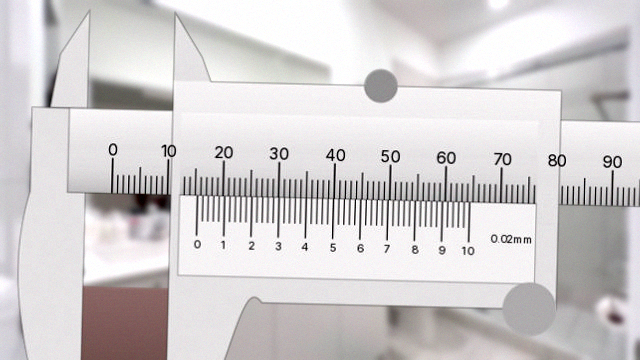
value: 15.4
